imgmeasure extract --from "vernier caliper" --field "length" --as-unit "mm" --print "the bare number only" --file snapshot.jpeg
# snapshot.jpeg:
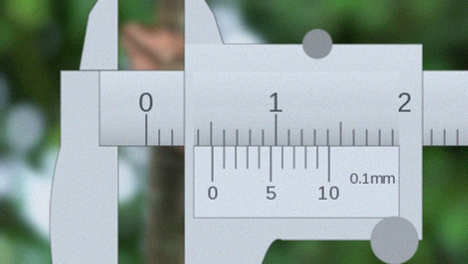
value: 5.1
